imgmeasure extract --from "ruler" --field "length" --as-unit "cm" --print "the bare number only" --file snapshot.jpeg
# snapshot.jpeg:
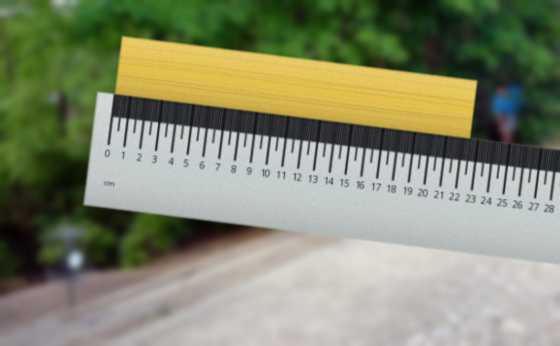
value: 22.5
